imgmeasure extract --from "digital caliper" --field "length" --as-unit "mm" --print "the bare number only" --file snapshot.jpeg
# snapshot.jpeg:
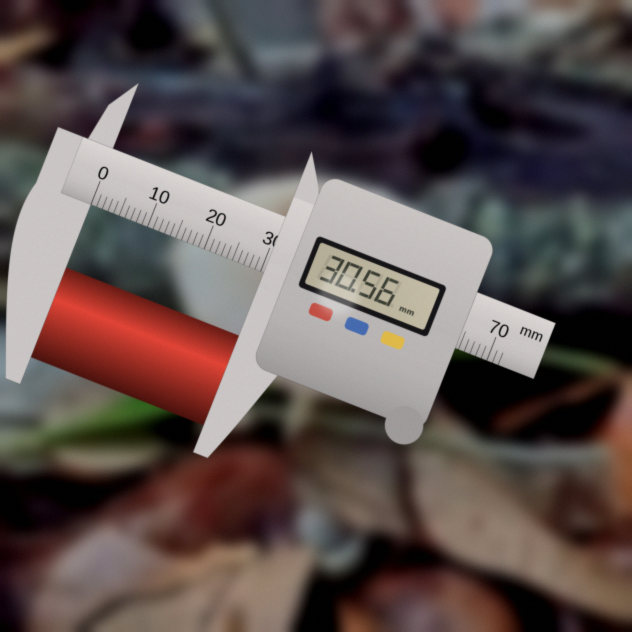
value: 30.56
